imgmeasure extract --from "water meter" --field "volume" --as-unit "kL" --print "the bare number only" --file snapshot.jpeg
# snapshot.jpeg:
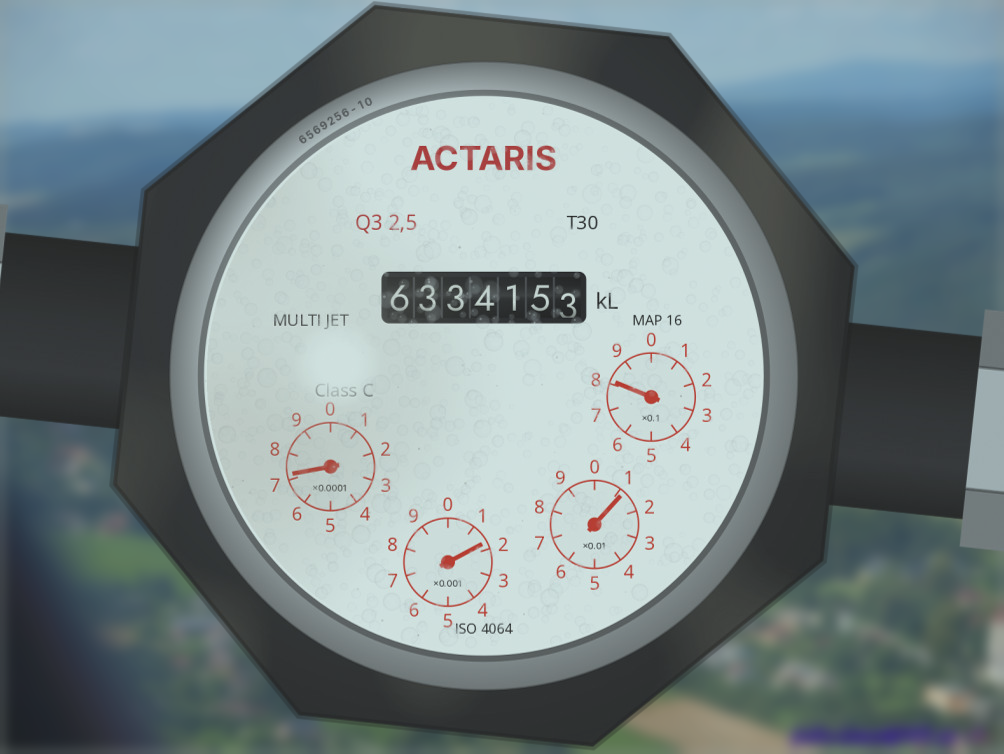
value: 6334152.8117
